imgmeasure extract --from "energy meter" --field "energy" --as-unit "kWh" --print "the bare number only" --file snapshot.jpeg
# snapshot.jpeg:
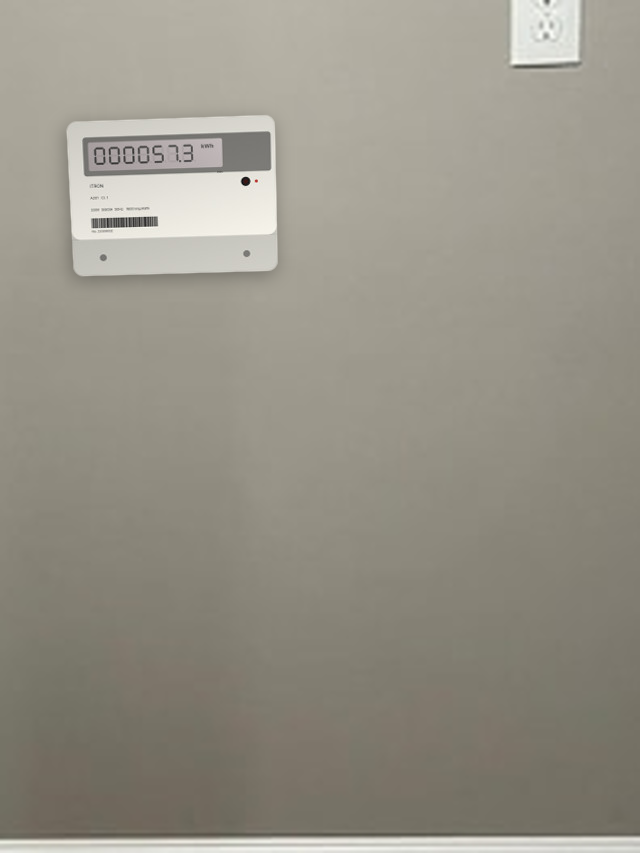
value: 57.3
